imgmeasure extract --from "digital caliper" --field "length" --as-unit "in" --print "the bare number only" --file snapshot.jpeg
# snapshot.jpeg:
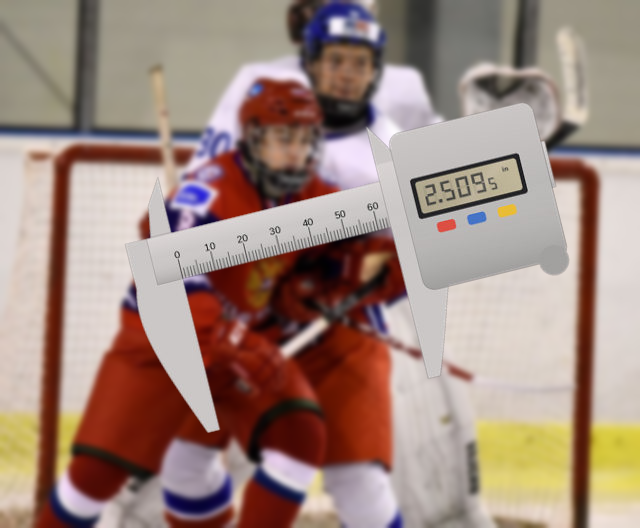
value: 2.5095
